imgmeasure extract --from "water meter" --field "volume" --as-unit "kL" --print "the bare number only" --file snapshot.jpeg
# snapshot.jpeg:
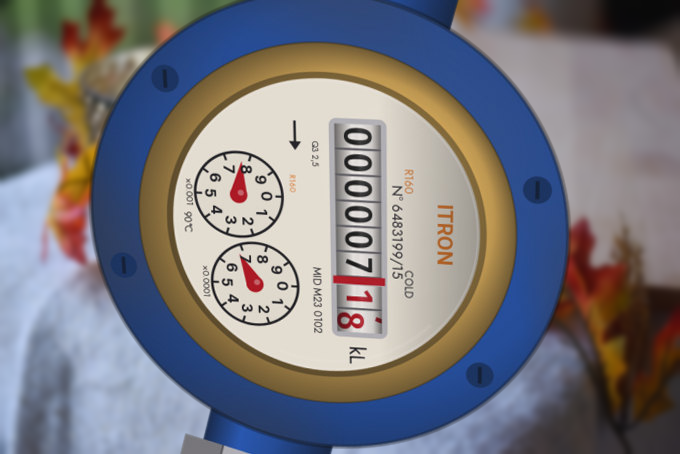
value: 7.1776
